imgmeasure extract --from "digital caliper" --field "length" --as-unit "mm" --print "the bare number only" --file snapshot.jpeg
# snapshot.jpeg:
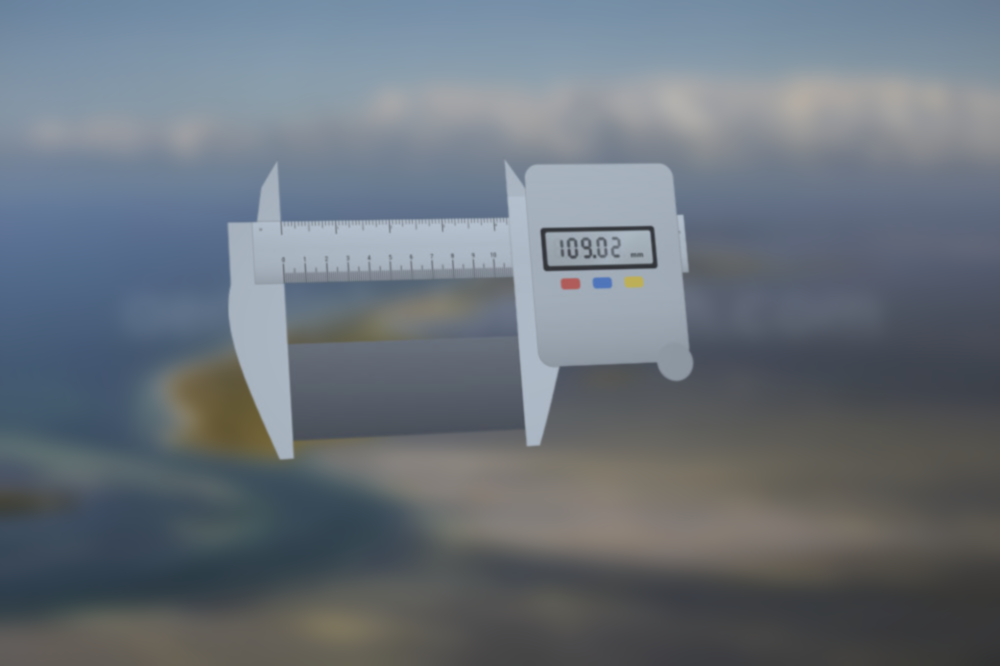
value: 109.02
